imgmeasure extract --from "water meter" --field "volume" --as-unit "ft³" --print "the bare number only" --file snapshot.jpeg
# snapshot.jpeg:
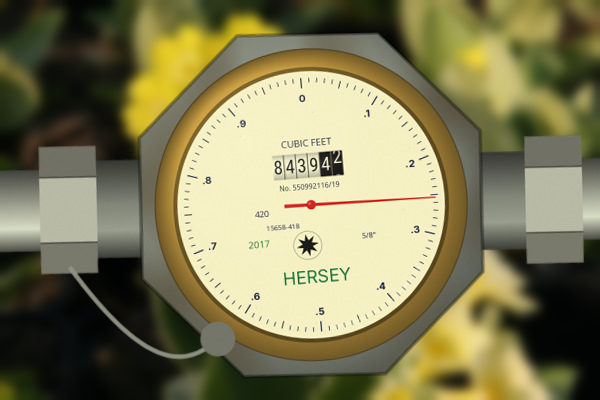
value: 843942.25
